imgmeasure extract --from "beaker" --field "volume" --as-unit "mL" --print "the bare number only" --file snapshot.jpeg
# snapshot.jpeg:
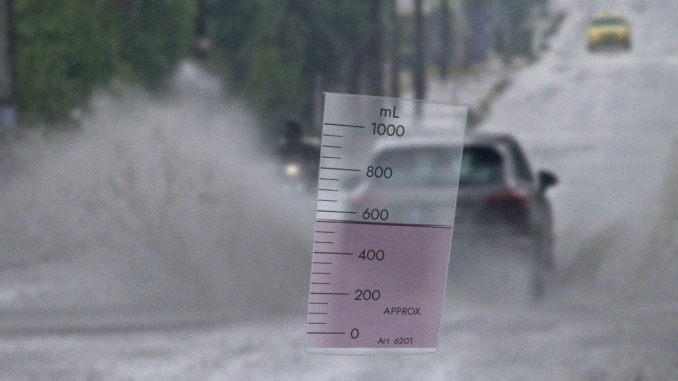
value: 550
